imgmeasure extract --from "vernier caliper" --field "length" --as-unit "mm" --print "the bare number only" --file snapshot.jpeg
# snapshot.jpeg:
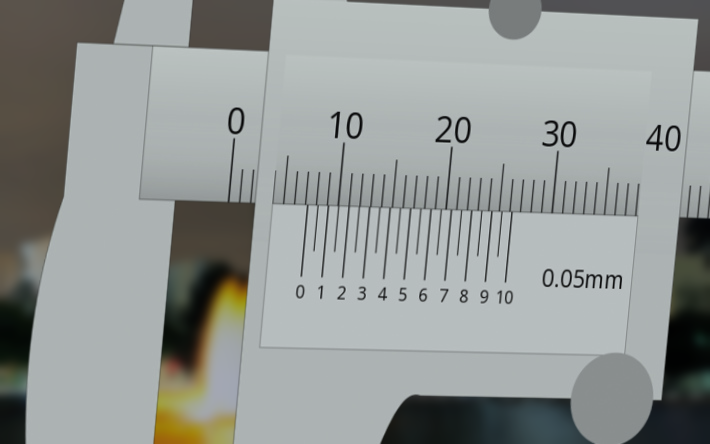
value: 7.2
